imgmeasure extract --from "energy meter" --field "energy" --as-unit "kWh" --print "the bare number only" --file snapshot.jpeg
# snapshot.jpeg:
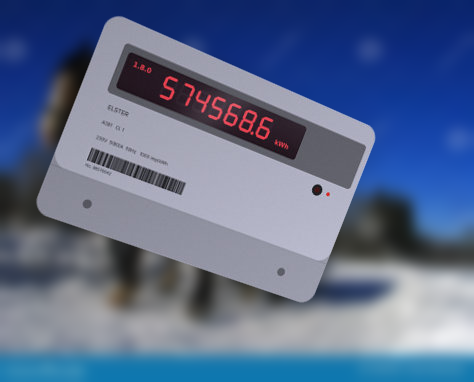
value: 574568.6
